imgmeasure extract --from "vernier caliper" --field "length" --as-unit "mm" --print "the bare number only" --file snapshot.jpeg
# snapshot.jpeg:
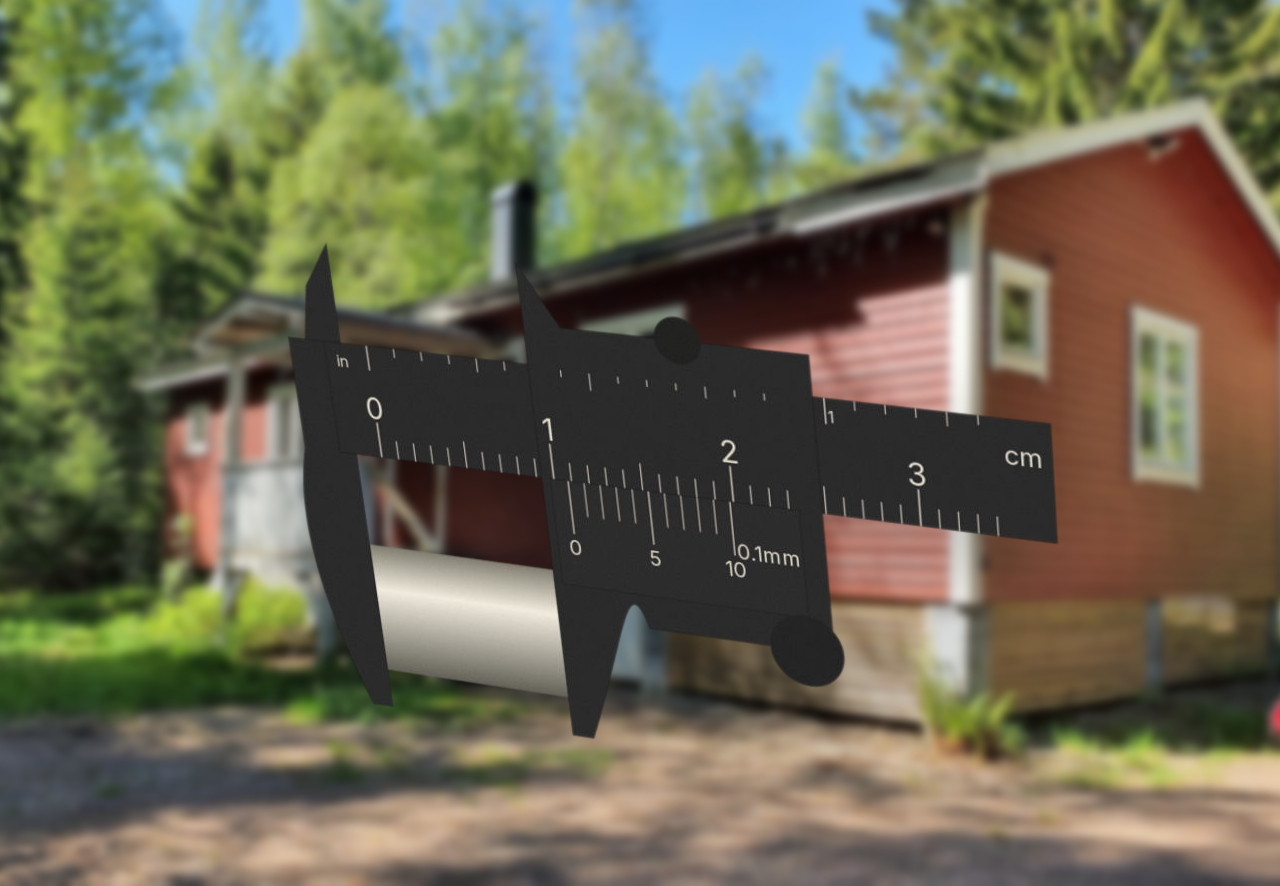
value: 10.8
